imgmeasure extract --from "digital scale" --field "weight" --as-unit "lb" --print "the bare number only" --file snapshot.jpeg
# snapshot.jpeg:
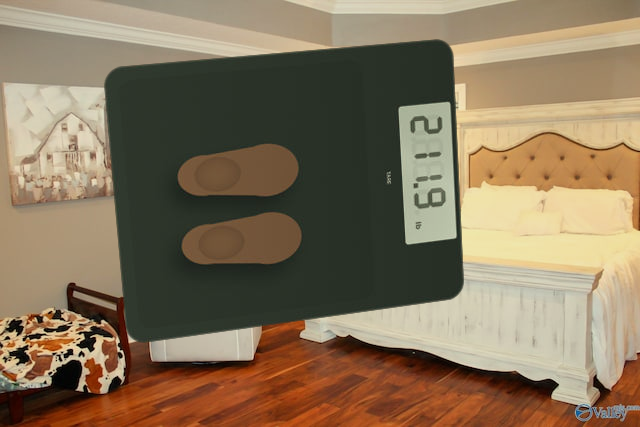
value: 211.9
